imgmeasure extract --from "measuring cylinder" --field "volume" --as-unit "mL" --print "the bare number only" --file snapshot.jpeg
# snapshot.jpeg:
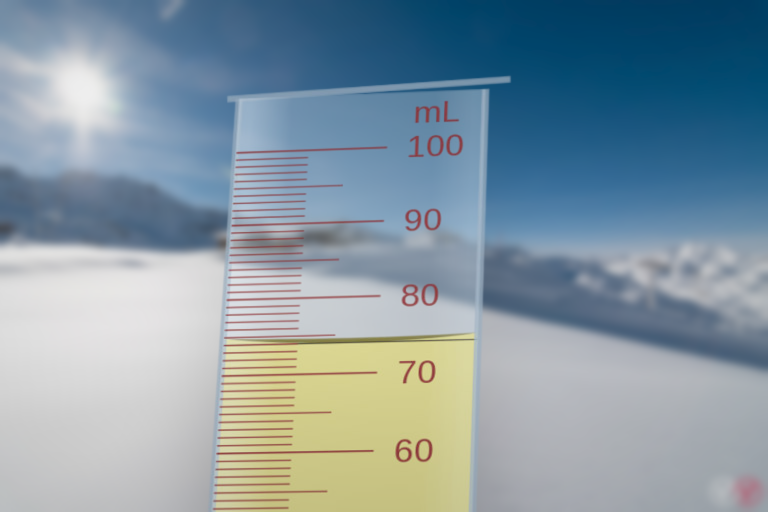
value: 74
